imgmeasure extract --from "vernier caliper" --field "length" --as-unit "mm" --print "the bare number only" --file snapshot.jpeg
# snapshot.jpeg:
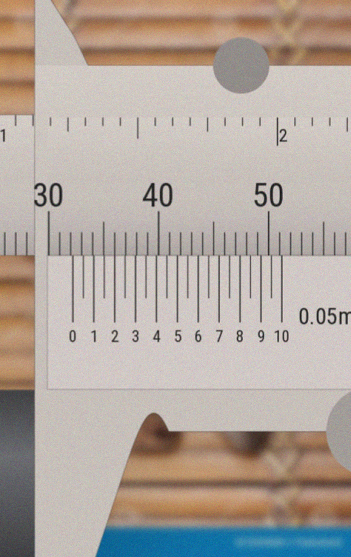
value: 32.2
